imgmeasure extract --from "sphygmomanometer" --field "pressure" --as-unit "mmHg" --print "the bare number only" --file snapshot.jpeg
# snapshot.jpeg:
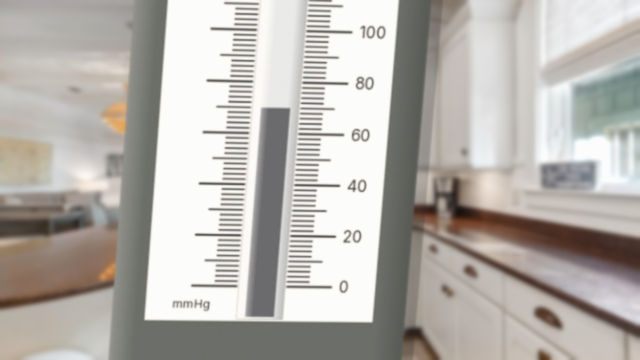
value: 70
